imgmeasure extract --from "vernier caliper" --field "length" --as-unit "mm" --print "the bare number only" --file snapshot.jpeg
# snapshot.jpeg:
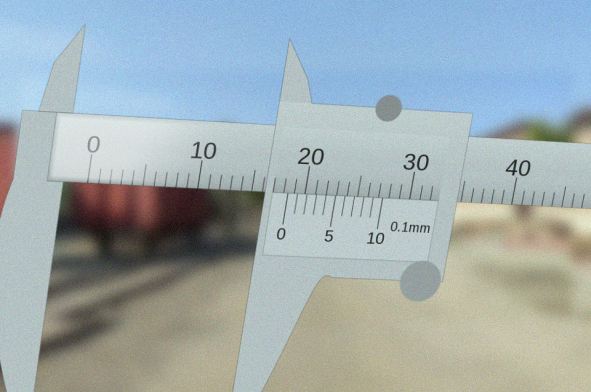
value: 18.4
